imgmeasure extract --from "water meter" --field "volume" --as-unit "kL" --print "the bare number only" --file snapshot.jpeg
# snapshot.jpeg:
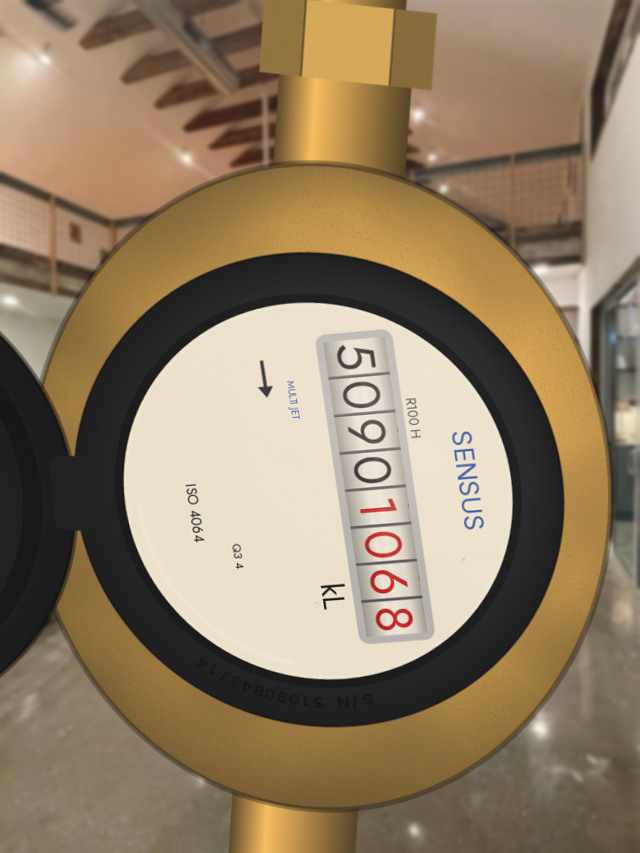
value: 5090.1068
